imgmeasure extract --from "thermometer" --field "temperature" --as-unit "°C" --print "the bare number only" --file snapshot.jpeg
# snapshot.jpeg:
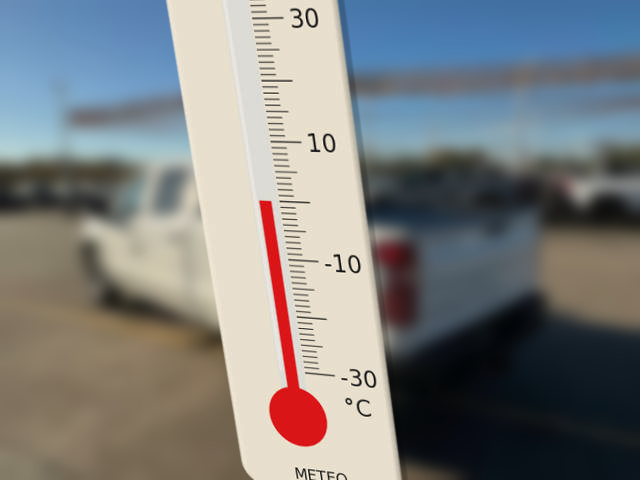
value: 0
